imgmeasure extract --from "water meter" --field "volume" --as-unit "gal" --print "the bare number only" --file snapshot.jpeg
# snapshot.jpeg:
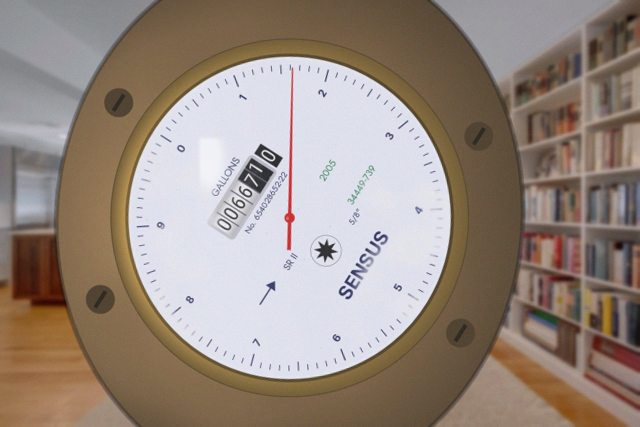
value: 66711.6
